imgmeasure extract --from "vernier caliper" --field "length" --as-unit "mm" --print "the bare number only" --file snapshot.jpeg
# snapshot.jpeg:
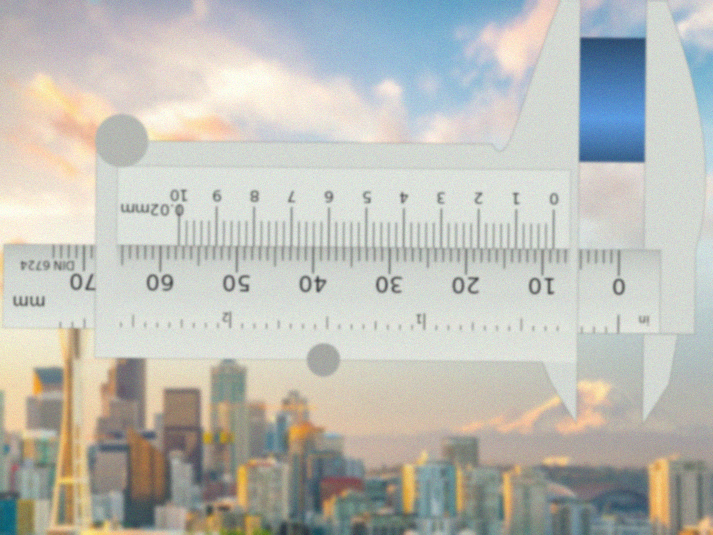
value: 8.6
